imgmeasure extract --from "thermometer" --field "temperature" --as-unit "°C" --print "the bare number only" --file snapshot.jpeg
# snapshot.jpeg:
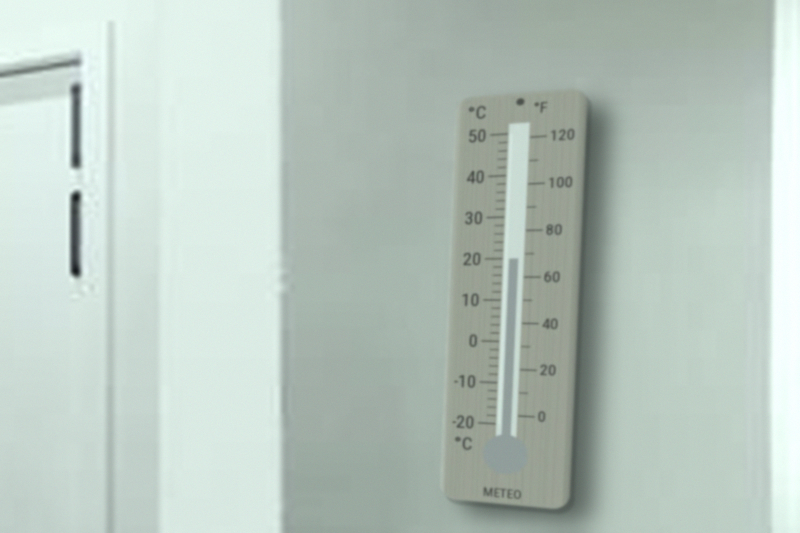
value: 20
